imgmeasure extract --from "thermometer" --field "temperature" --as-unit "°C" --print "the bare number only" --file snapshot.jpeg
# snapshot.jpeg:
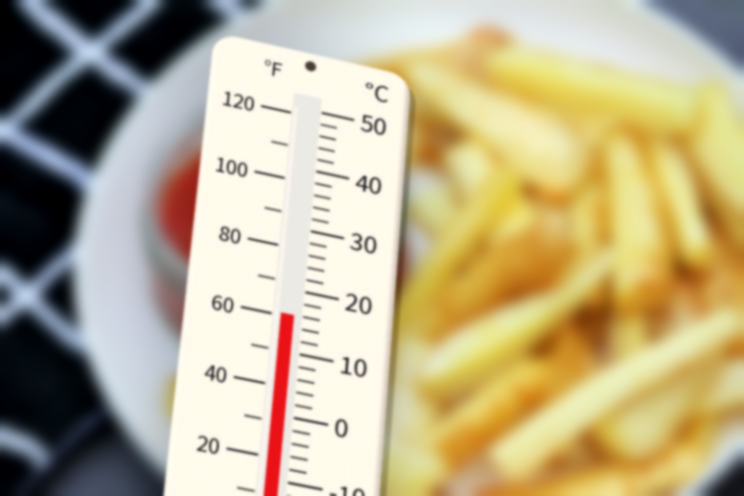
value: 16
